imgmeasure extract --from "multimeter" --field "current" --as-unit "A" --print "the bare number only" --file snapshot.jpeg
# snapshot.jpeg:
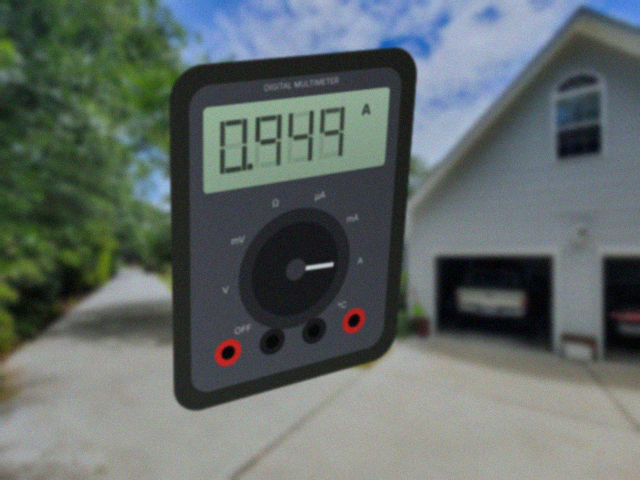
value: 0.949
